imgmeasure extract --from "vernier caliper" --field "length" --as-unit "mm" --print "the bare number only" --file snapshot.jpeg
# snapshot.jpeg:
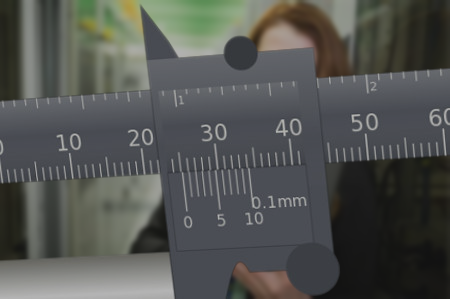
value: 25.2
